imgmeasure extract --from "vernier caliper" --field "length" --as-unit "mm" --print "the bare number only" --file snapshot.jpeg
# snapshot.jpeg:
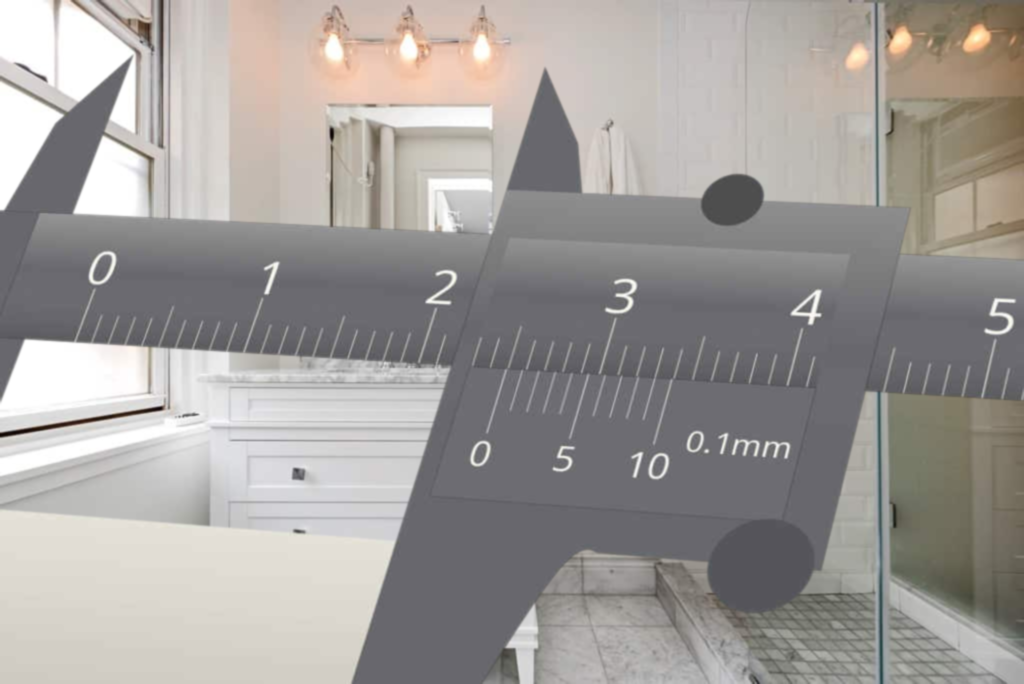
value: 24.9
